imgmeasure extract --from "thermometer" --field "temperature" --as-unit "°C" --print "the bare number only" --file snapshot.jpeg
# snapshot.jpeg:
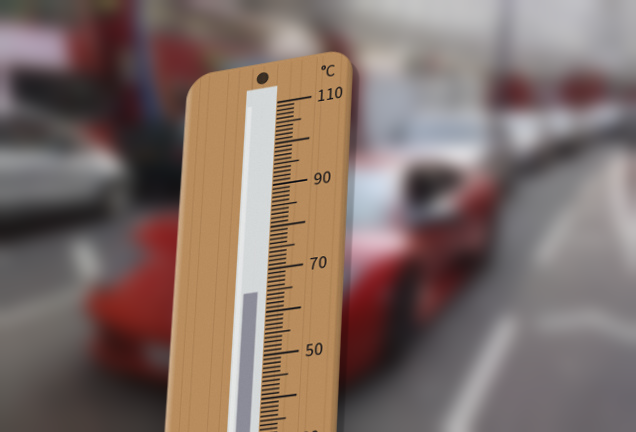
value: 65
